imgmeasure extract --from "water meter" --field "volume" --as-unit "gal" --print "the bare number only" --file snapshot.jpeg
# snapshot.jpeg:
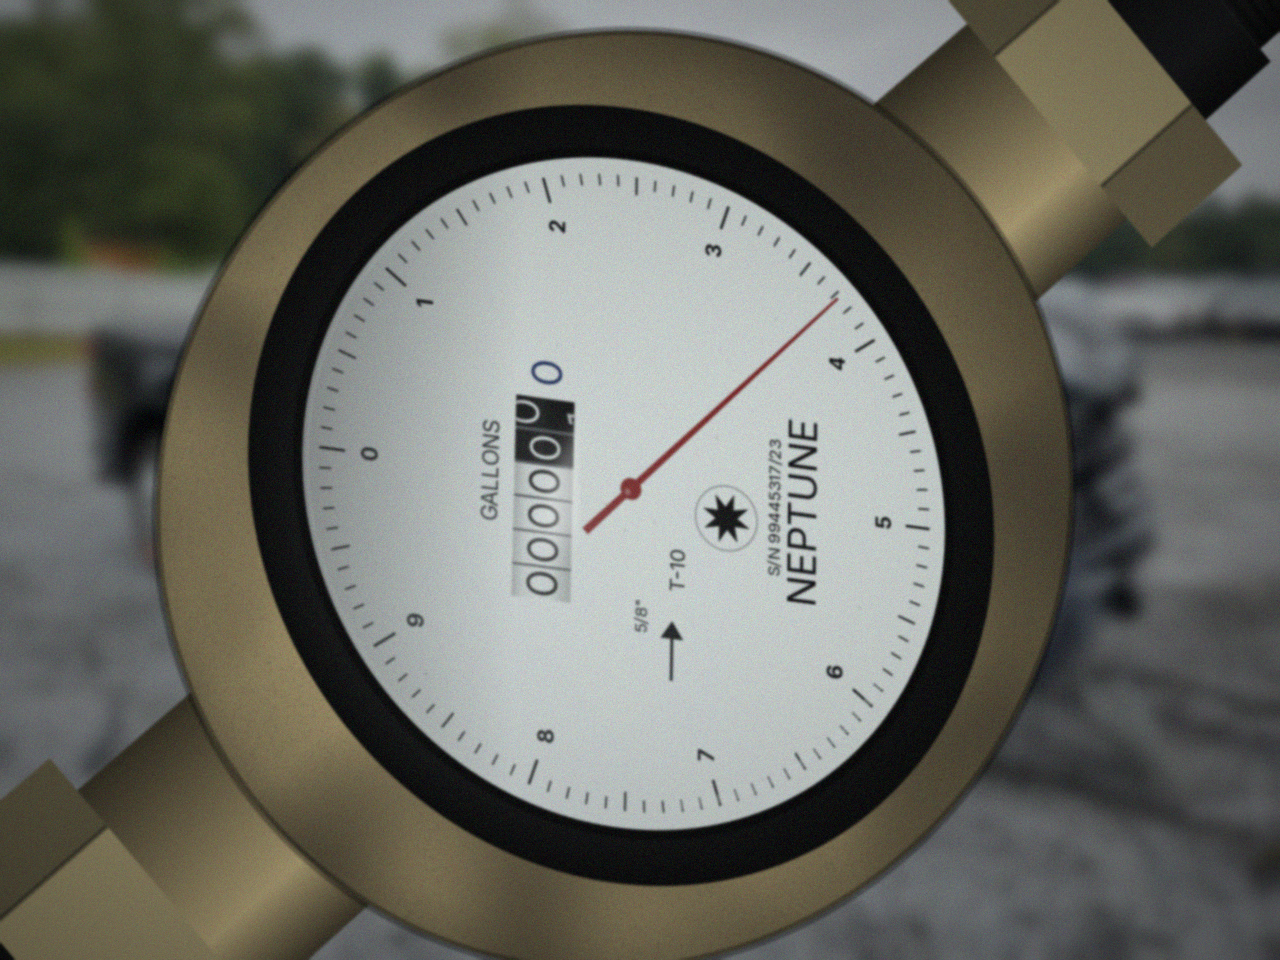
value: 3.7
